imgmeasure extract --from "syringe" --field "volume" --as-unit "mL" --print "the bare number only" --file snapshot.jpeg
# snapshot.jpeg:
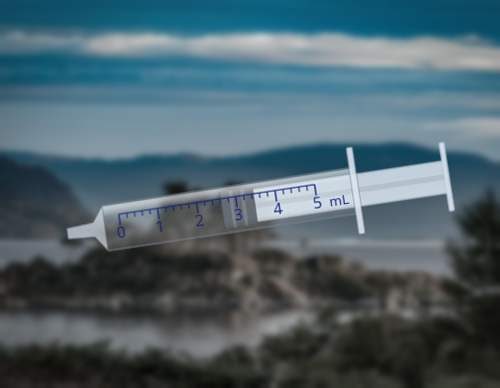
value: 2.6
